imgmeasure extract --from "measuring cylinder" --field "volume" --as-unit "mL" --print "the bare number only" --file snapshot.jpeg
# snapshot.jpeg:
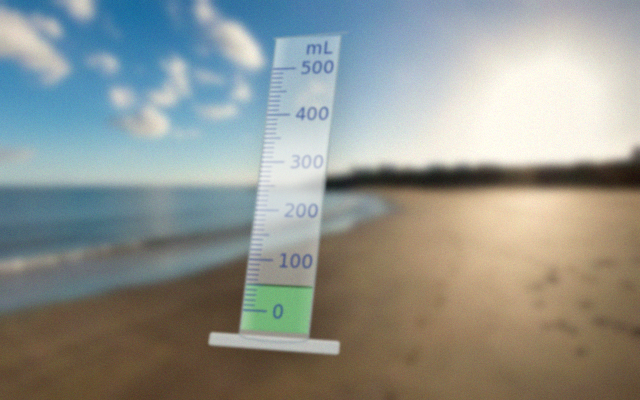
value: 50
